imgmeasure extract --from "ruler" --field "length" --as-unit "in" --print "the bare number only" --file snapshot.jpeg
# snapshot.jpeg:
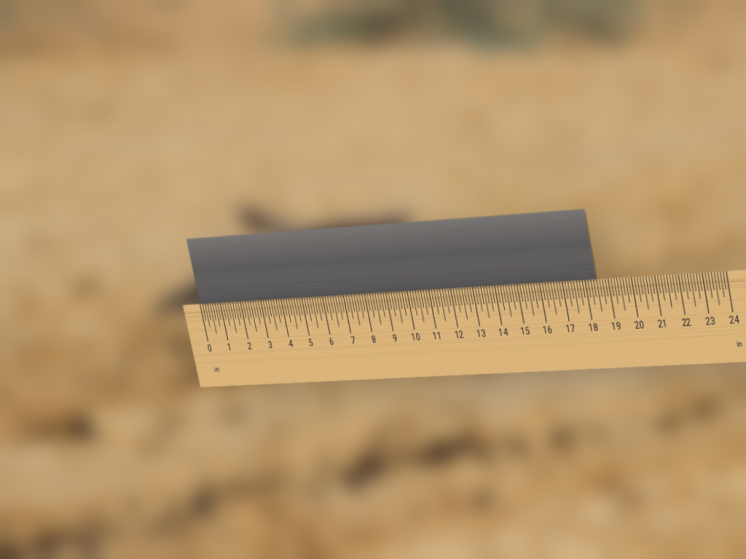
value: 18.5
